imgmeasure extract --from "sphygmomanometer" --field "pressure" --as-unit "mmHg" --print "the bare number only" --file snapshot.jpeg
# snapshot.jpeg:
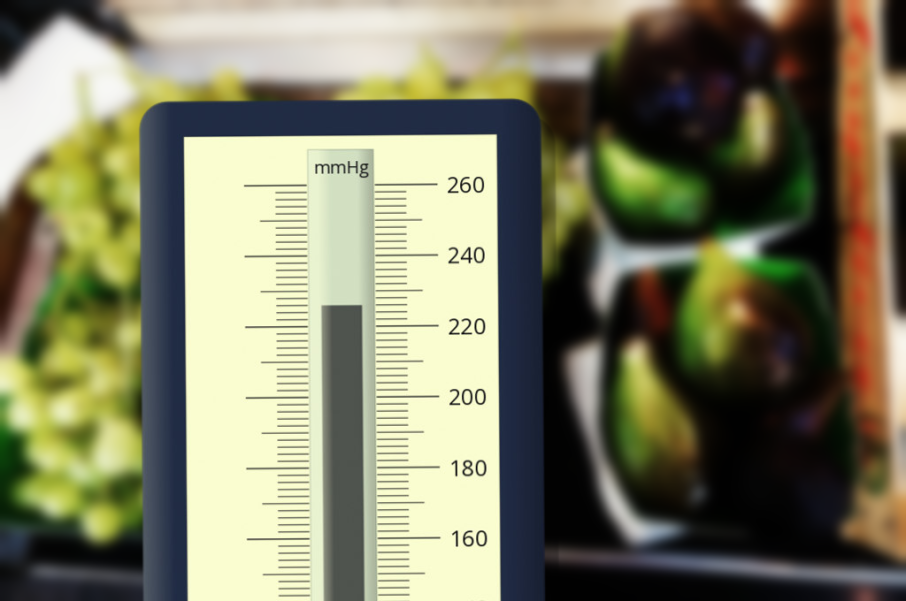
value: 226
